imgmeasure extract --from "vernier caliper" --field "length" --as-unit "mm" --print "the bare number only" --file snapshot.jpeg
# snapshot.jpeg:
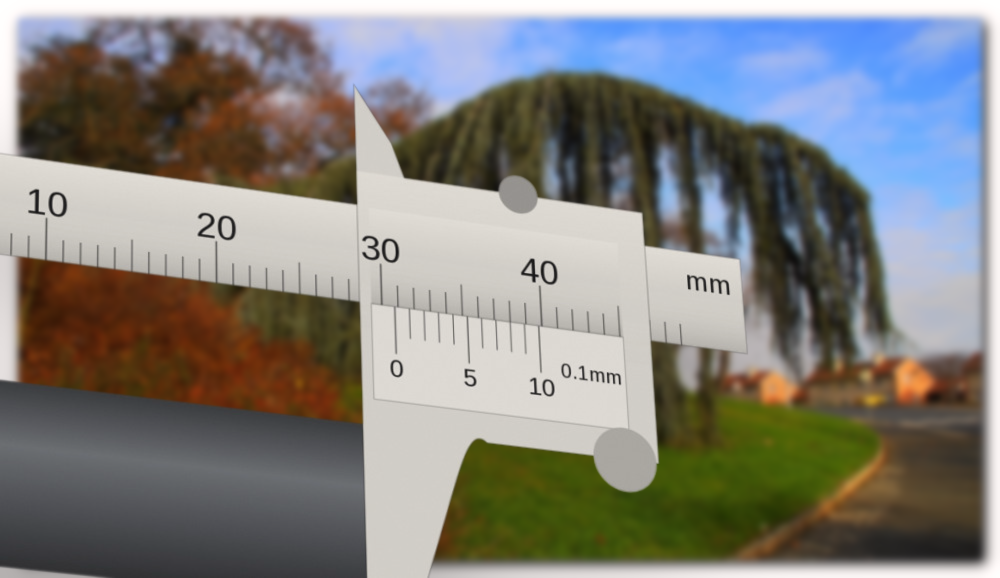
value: 30.8
